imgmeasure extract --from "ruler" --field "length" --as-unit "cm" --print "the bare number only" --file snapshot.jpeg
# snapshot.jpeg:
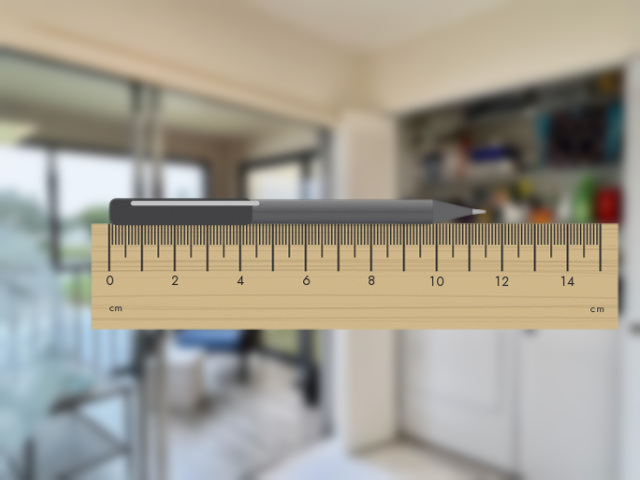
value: 11.5
